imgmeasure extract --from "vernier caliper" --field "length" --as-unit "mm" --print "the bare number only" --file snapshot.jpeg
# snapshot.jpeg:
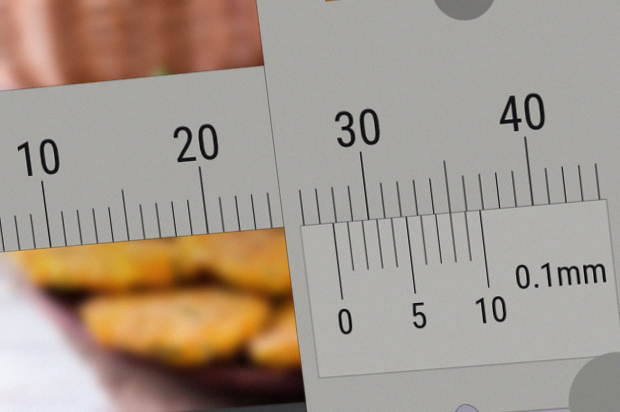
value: 27.8
